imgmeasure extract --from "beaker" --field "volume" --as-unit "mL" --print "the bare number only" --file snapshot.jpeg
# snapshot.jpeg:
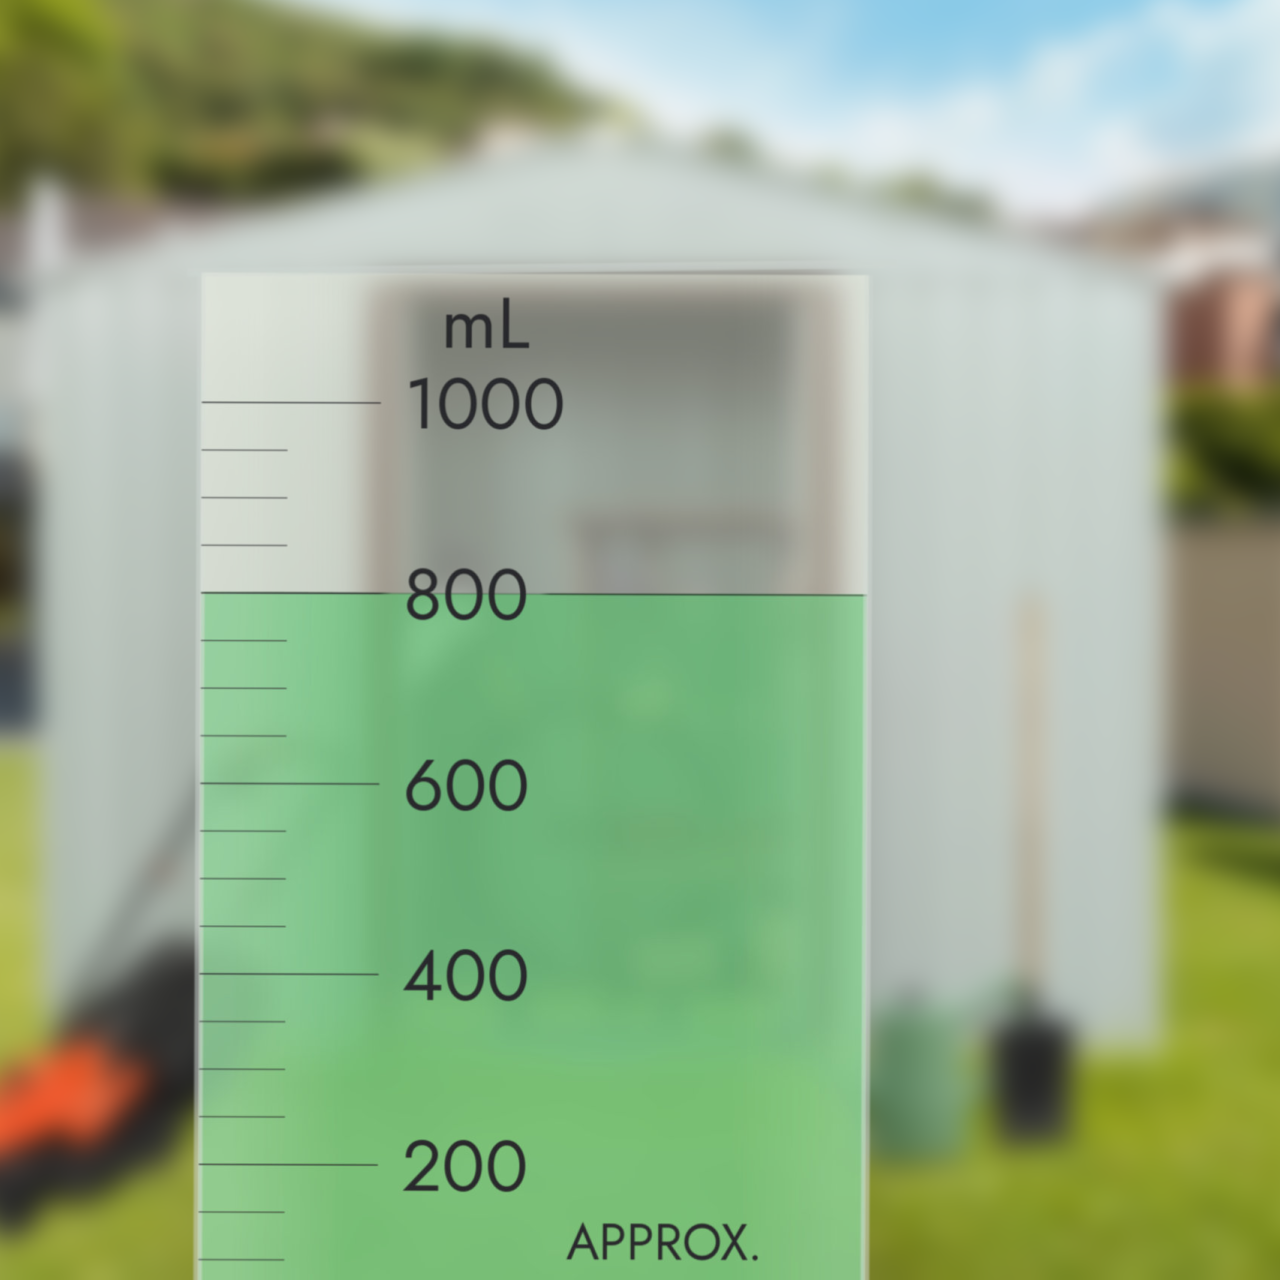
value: 800
